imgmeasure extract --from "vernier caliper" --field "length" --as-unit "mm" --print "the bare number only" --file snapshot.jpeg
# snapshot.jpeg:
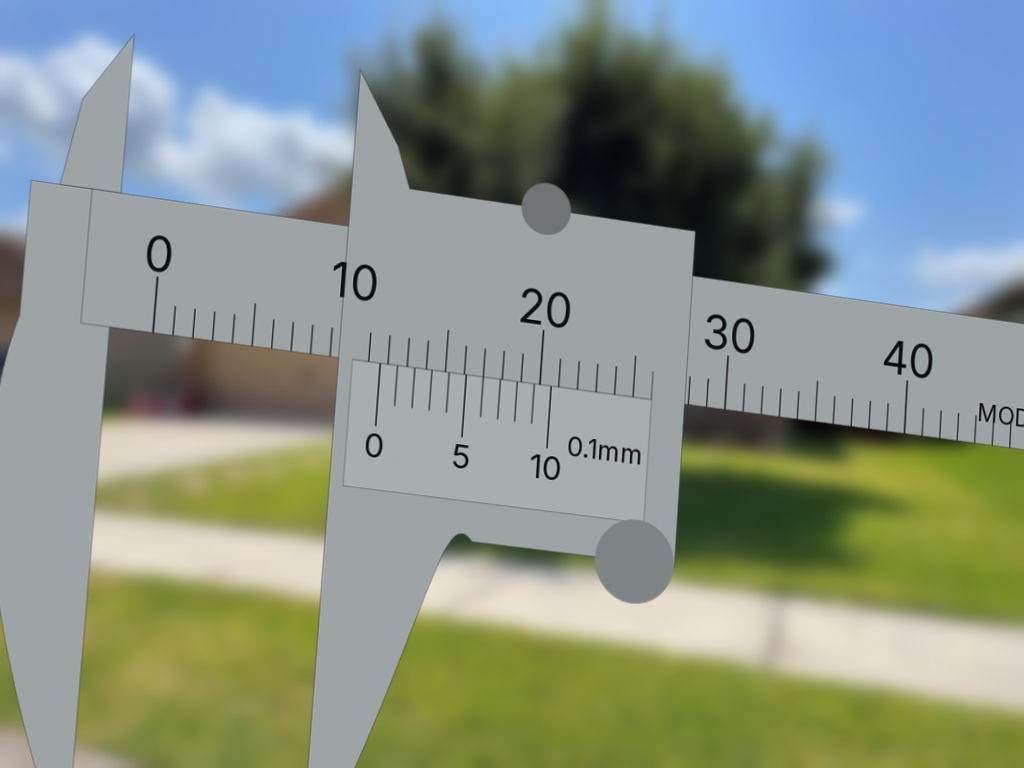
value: 11.6
